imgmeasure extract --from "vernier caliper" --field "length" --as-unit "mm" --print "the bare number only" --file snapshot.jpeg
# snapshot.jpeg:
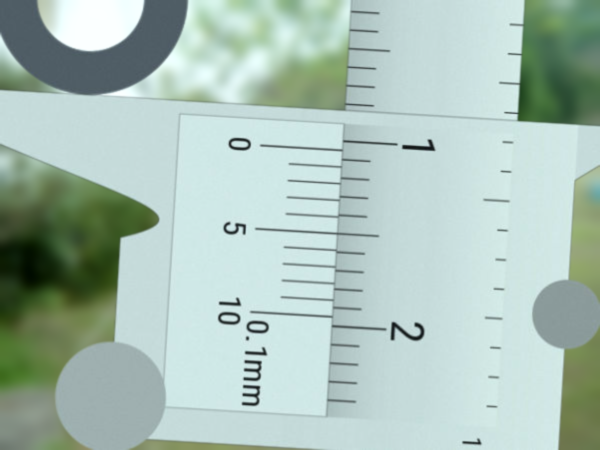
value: 10.5
